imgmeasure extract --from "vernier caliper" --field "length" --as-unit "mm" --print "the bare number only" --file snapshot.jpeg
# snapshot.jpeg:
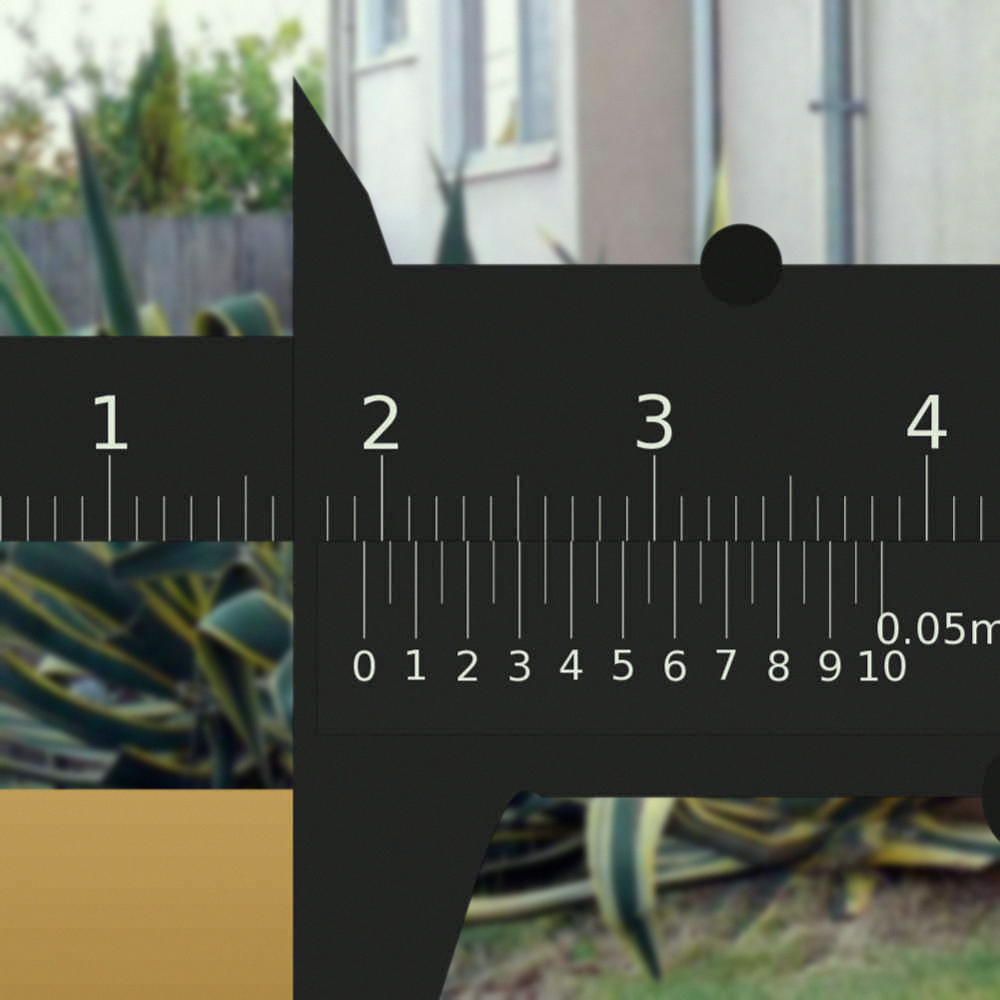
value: 19.35
